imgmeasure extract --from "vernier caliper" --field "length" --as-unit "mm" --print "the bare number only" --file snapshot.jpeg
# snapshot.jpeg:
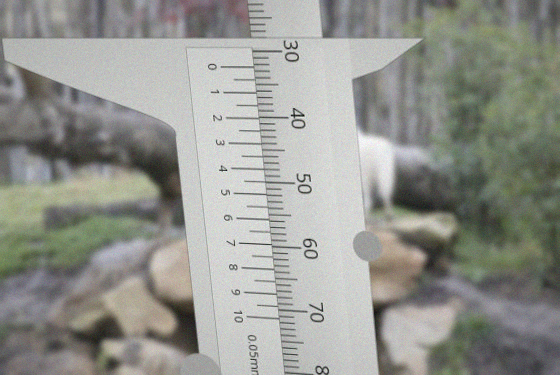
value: 32.4
